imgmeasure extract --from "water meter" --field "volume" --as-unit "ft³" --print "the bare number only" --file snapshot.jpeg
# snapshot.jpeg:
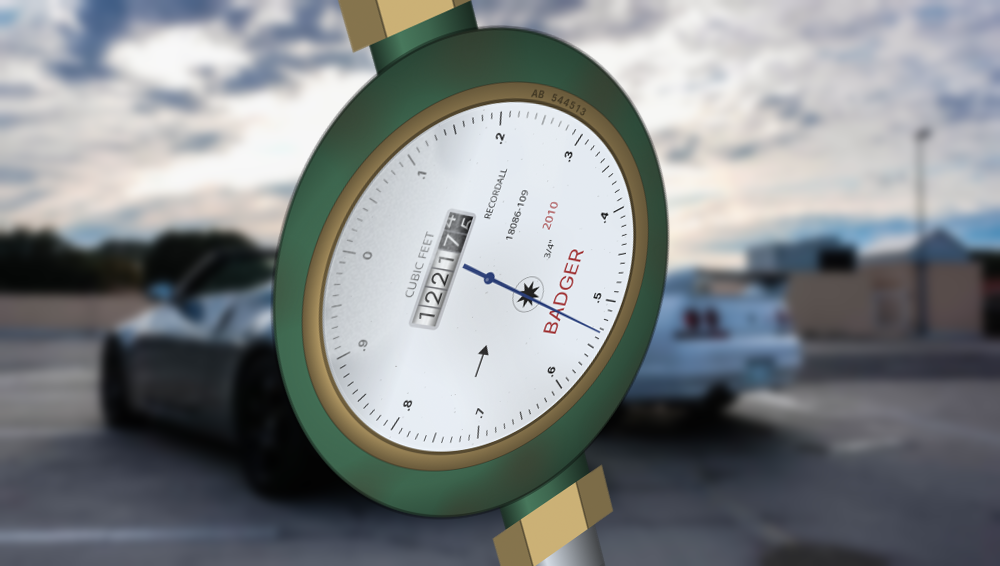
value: 122174.53
